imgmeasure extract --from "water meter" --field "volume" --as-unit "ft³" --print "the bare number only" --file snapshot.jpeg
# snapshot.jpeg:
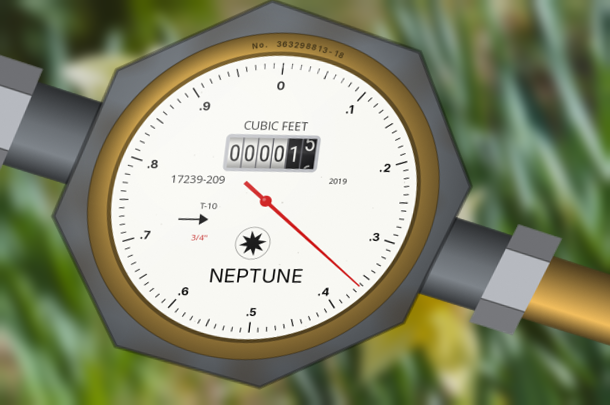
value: 15.36
